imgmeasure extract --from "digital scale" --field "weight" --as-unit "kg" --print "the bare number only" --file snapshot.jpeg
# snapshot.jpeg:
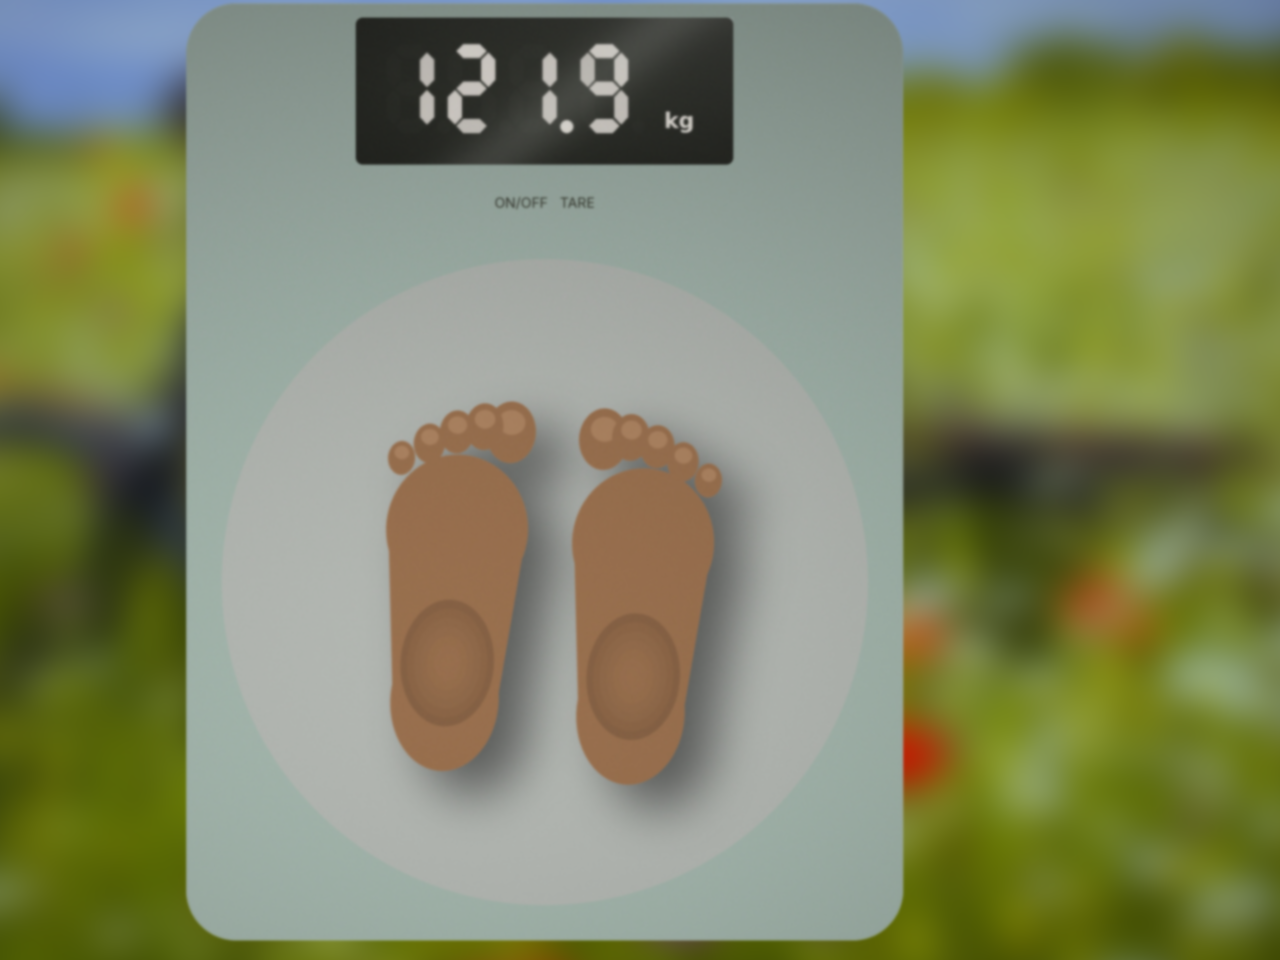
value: 121.9
